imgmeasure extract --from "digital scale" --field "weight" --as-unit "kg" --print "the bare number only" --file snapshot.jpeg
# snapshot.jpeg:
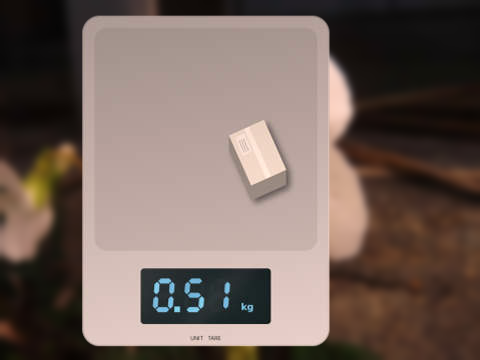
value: 0.51
